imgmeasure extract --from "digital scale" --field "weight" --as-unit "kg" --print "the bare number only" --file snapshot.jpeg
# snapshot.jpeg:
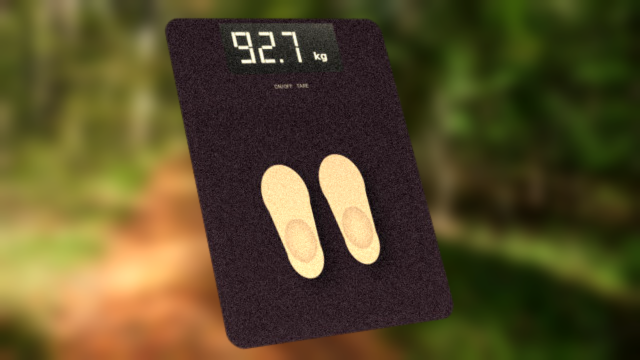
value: 92.7
